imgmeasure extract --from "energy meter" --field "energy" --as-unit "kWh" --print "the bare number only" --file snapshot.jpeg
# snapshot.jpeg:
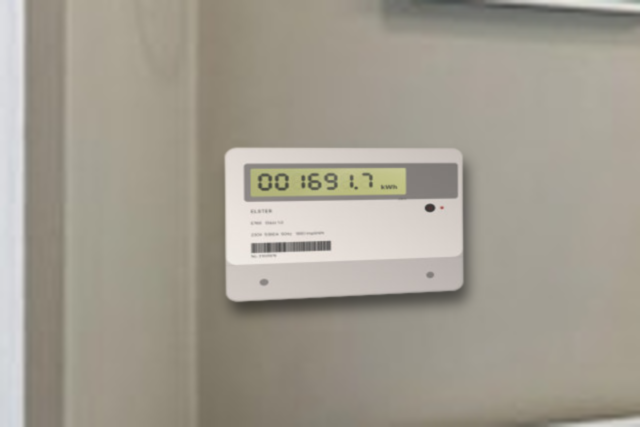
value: 1691.7
